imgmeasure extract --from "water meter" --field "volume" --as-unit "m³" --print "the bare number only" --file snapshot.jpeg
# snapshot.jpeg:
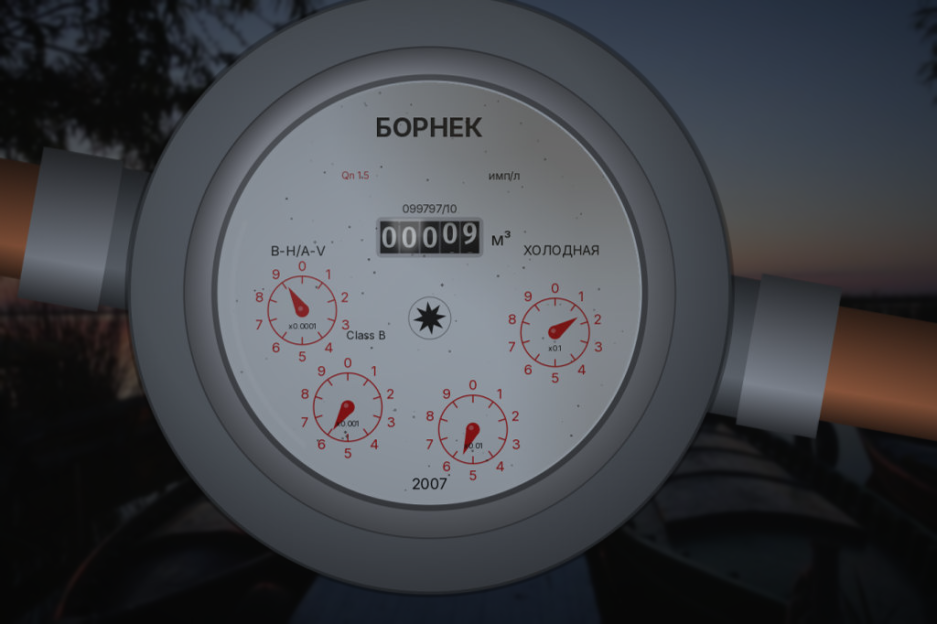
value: 9.1559
